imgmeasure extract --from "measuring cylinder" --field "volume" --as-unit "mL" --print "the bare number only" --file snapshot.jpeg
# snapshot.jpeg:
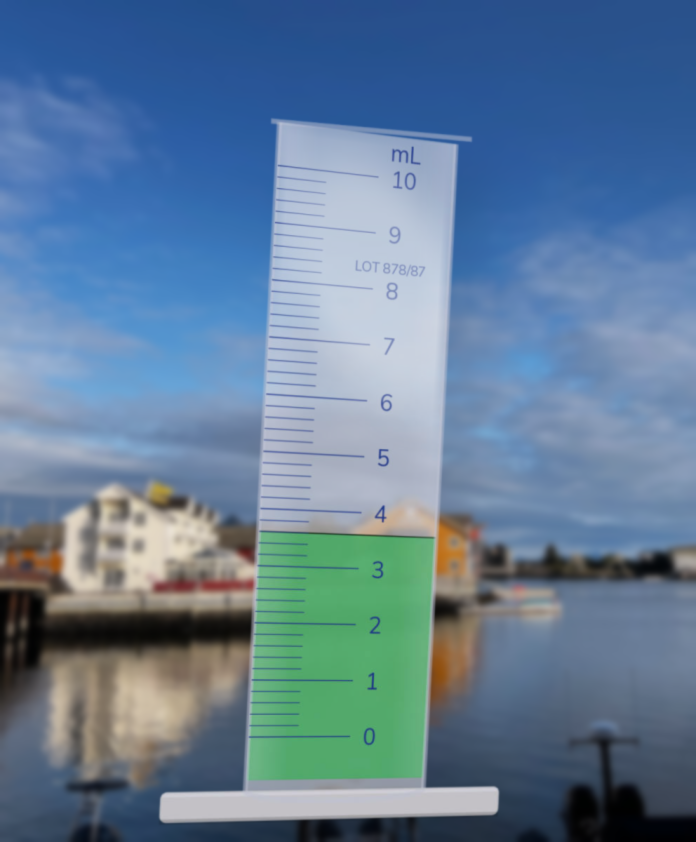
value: 3.6
